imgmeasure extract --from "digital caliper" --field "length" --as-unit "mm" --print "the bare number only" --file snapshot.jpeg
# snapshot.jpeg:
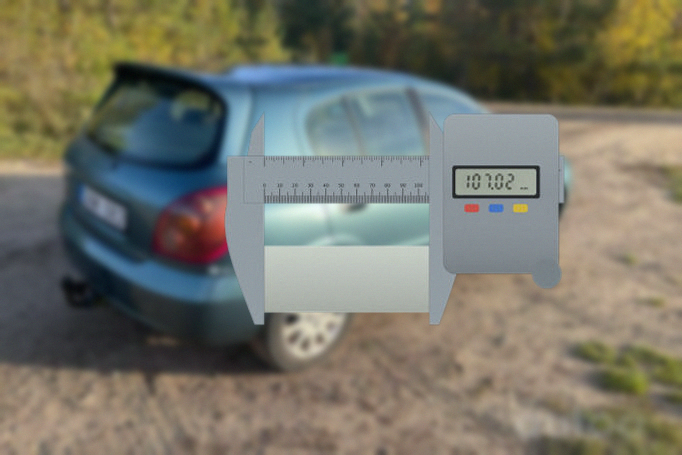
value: 107.02
